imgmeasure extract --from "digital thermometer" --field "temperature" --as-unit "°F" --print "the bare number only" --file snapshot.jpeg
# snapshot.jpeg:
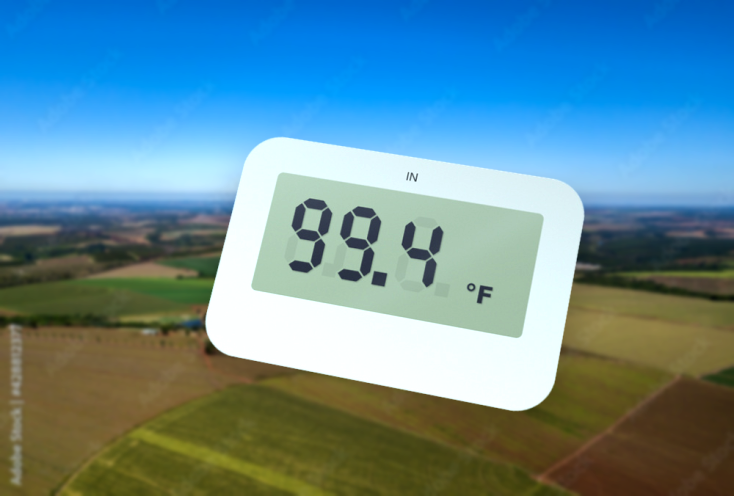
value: 99.4
